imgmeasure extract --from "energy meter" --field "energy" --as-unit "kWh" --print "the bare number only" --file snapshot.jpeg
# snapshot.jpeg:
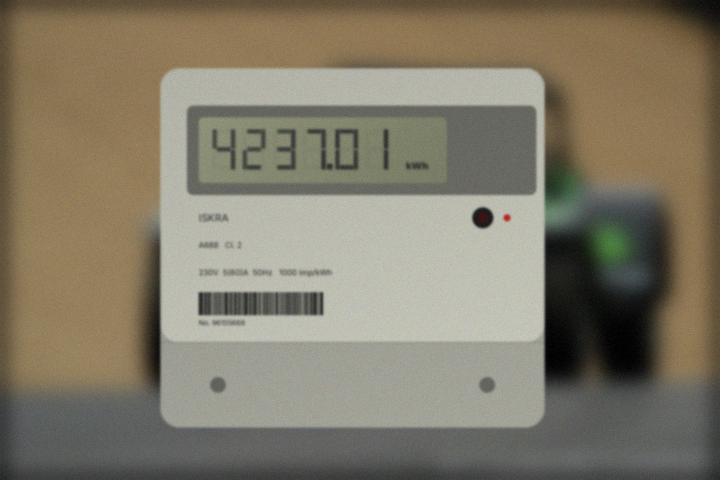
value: 4237.01
